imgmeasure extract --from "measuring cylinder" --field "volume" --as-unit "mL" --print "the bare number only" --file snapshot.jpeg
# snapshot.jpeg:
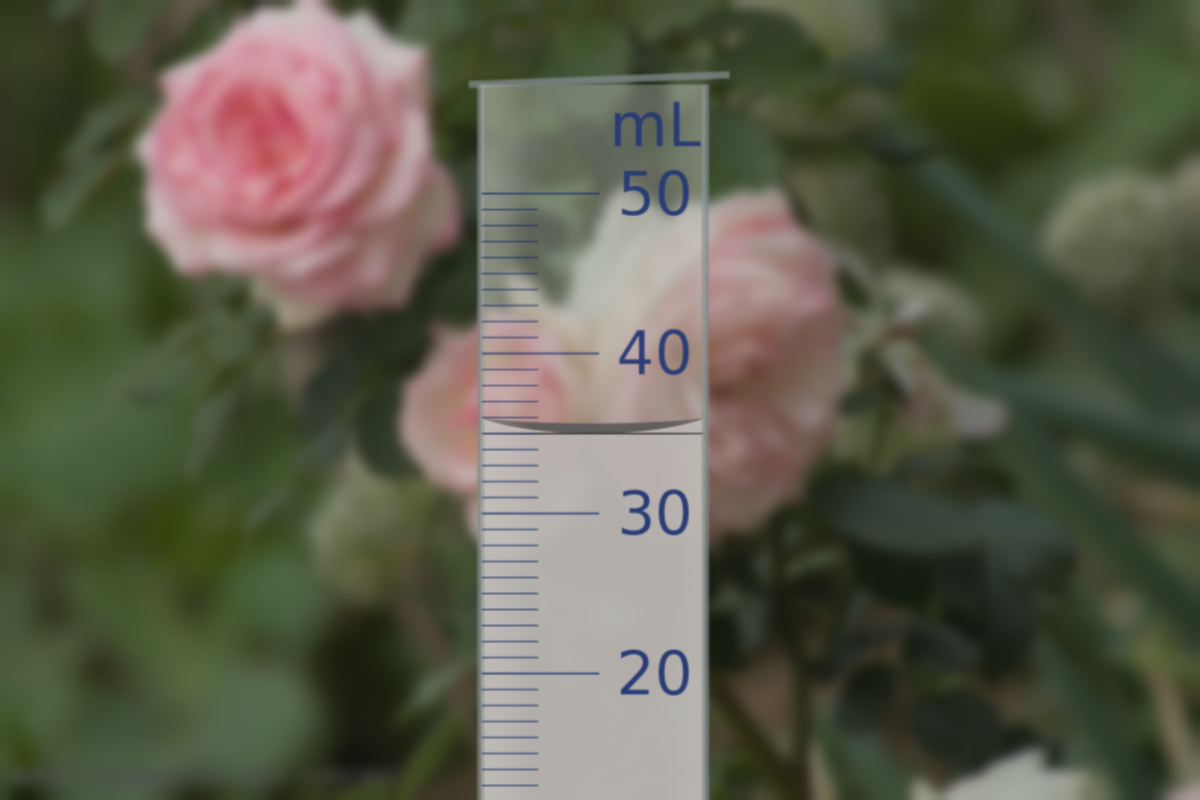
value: 35
